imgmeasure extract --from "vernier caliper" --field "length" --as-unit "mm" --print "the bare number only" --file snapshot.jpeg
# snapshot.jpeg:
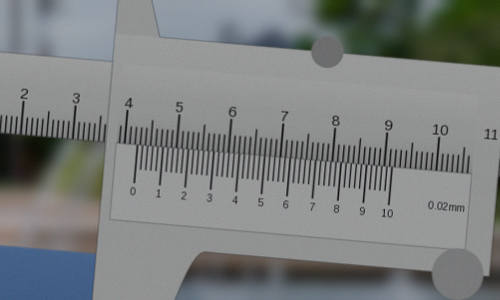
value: 42.5
